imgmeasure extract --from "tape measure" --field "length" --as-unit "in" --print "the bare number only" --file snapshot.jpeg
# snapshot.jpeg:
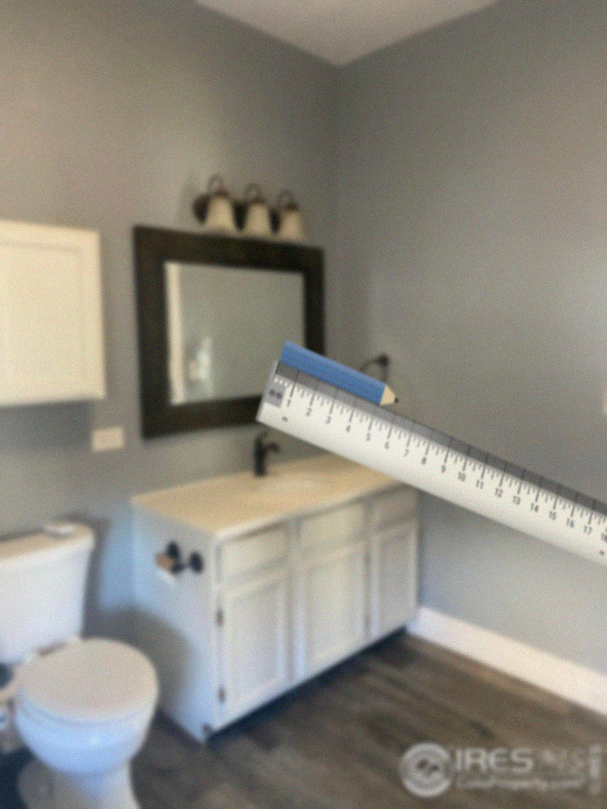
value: 6
